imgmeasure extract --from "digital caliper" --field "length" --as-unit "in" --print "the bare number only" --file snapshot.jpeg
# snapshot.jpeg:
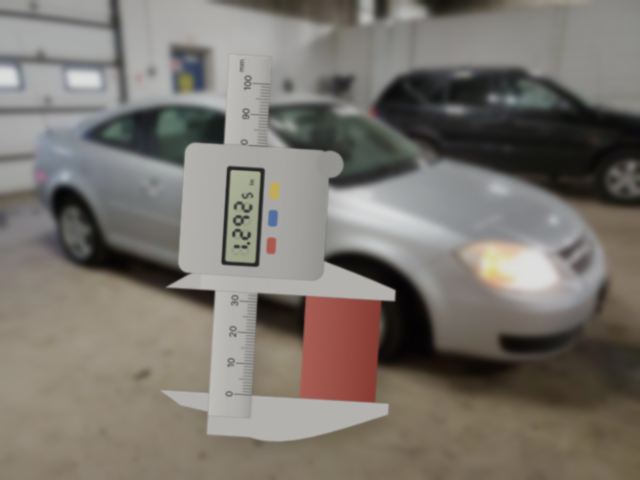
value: 1.2925
